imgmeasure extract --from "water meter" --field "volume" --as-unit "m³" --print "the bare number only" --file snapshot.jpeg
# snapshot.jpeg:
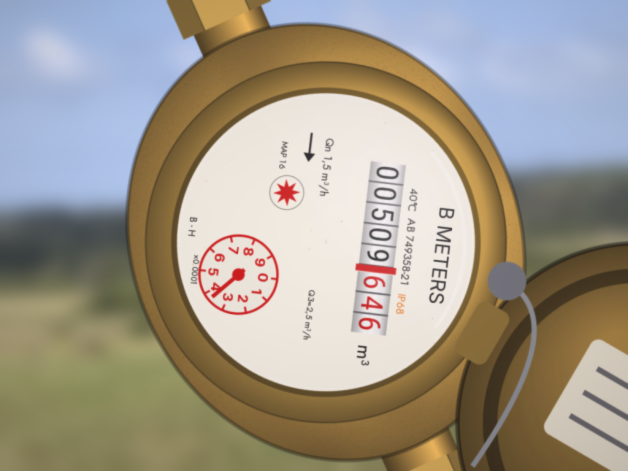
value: 509.6463
